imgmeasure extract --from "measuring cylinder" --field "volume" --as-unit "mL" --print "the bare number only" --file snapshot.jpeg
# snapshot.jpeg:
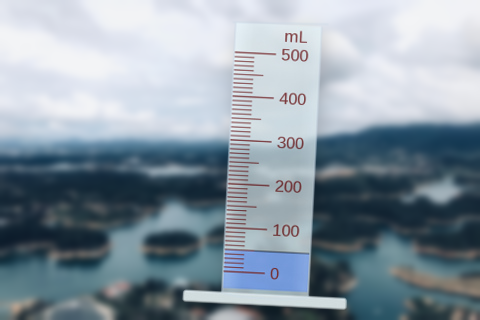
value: 50
